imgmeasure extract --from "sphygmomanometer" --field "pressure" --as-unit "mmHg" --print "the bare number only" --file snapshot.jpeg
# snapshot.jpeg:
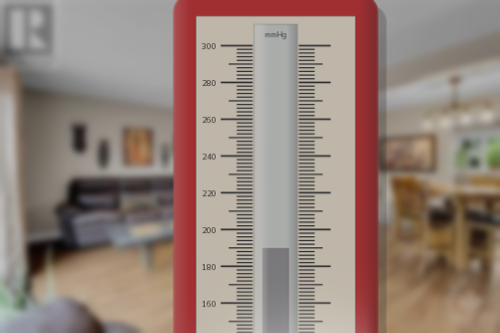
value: 190
